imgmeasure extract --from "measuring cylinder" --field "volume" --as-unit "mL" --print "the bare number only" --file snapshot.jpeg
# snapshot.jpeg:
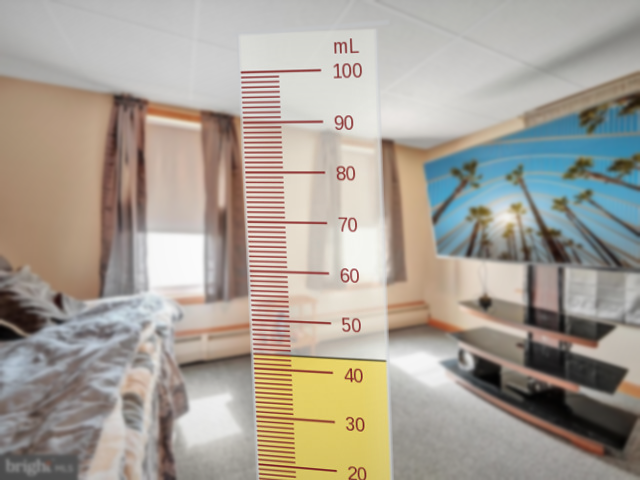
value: 43
